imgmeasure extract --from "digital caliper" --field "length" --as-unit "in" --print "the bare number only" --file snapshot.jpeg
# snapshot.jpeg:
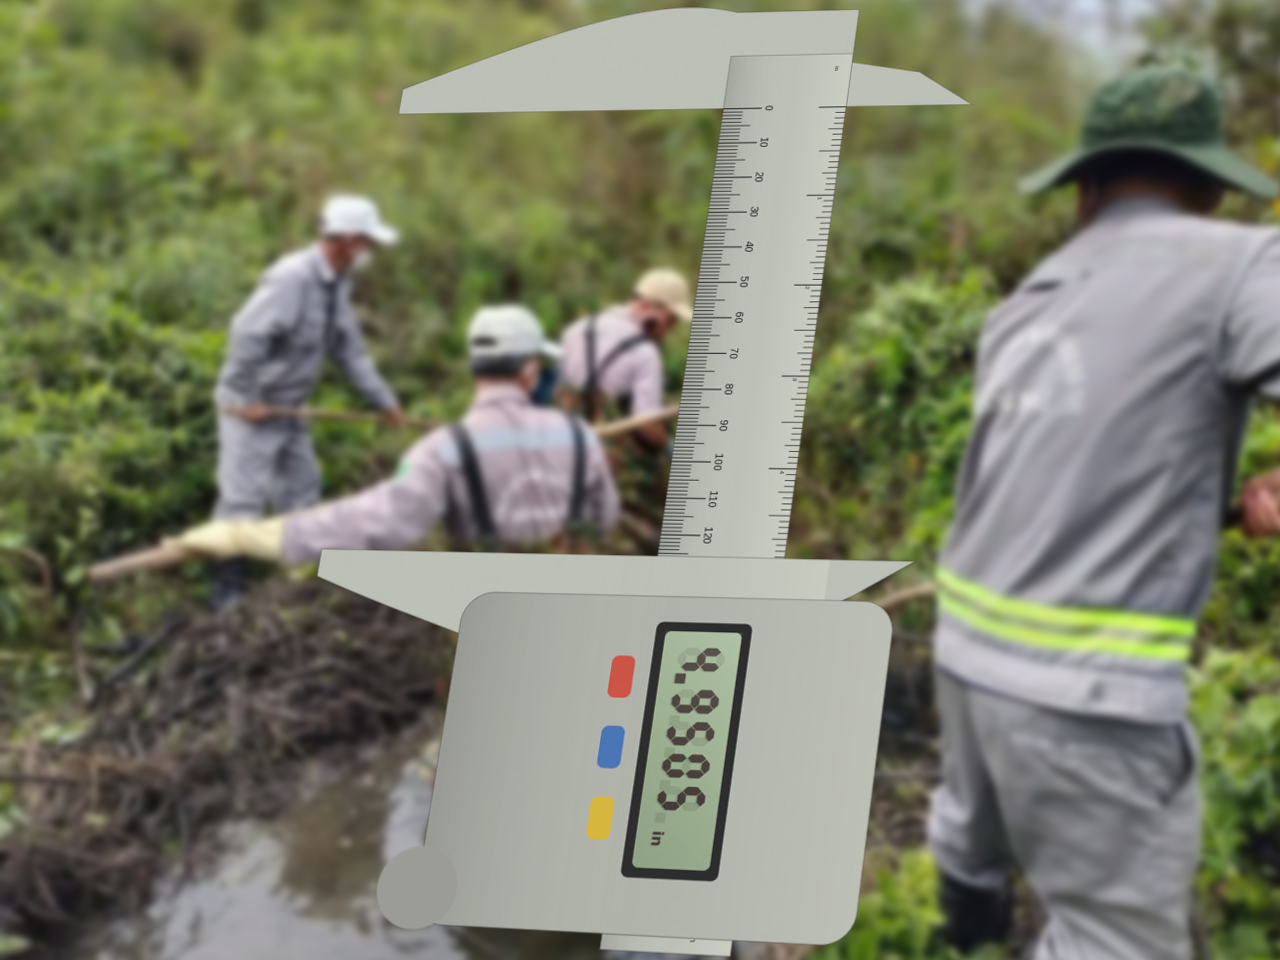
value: 4.9505
